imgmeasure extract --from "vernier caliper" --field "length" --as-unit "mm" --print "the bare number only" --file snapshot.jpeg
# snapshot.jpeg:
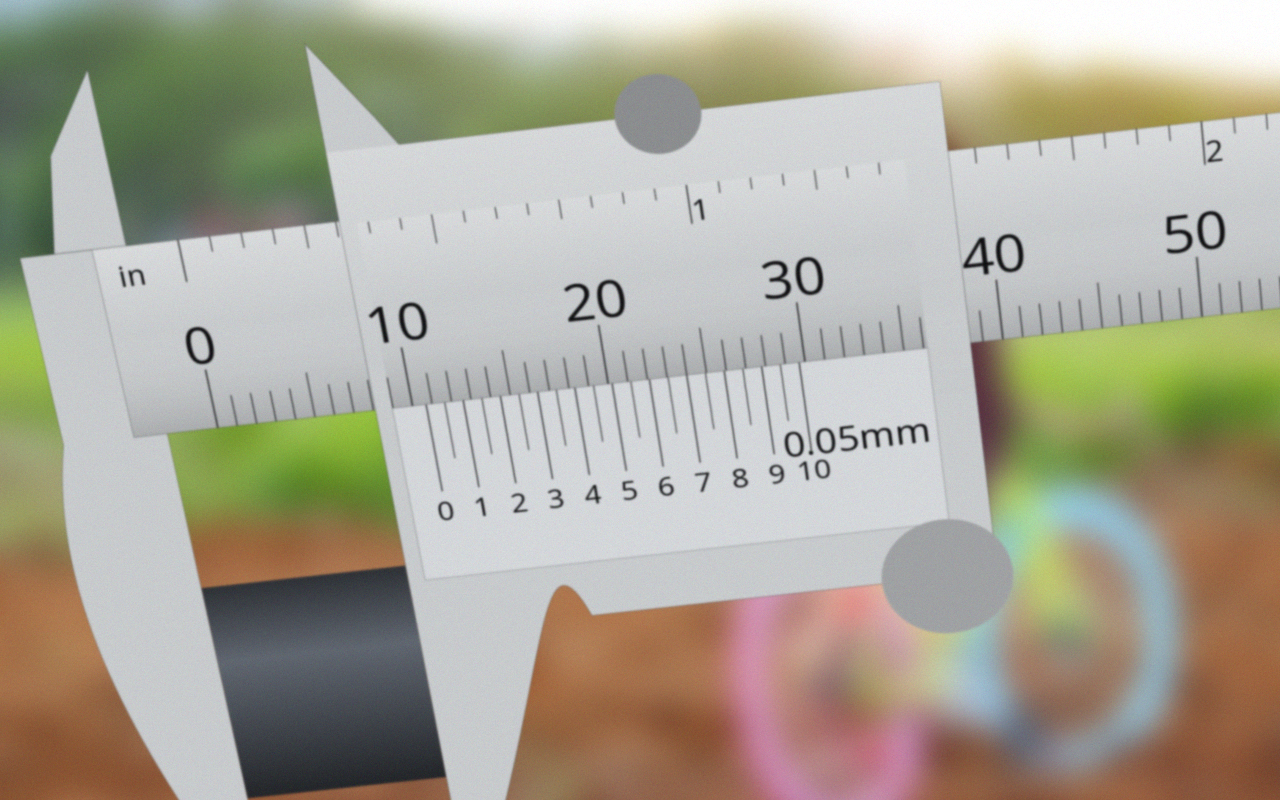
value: 10.7
